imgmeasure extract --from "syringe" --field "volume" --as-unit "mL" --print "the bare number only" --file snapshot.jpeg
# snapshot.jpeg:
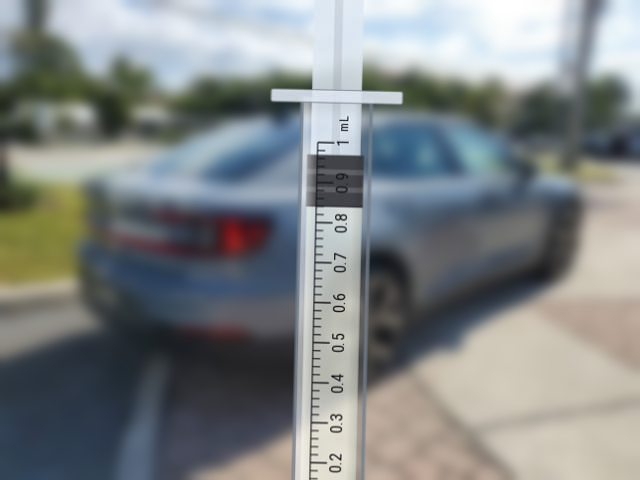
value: 0.84
